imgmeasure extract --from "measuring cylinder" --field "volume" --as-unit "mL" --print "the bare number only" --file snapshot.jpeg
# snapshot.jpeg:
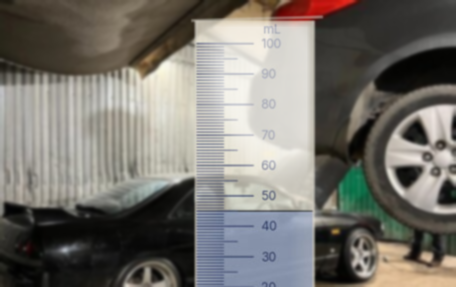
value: 45
